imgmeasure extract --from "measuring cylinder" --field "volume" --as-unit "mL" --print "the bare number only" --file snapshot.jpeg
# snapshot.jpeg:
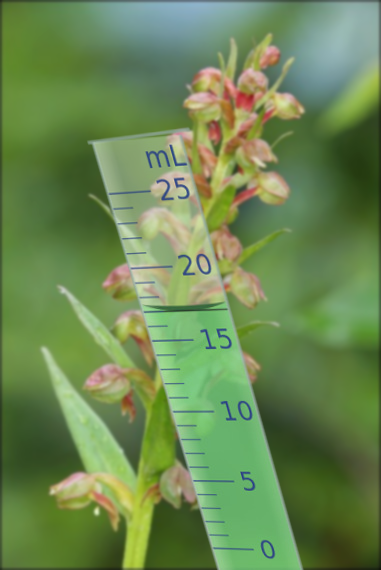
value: 17
